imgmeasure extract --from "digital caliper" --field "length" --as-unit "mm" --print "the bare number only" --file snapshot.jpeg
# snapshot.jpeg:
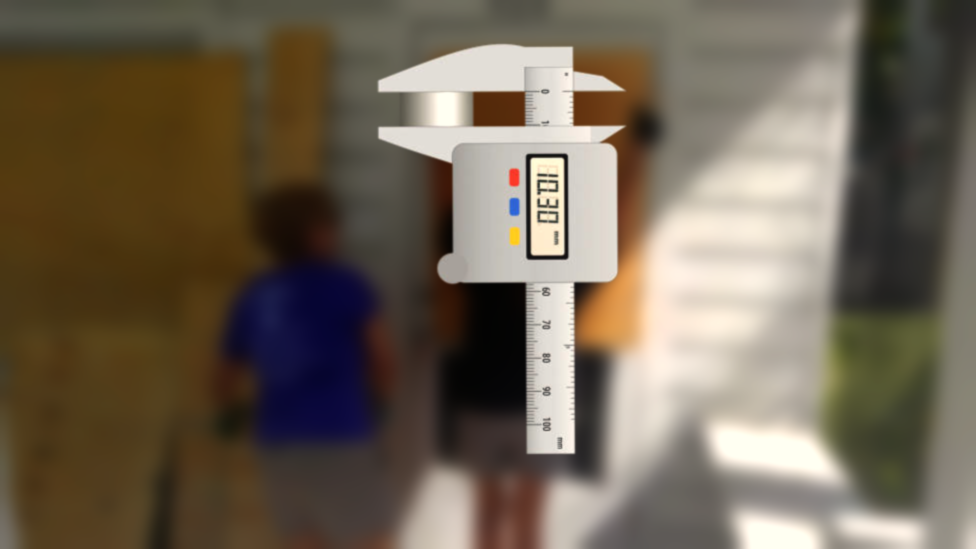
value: 10.30
